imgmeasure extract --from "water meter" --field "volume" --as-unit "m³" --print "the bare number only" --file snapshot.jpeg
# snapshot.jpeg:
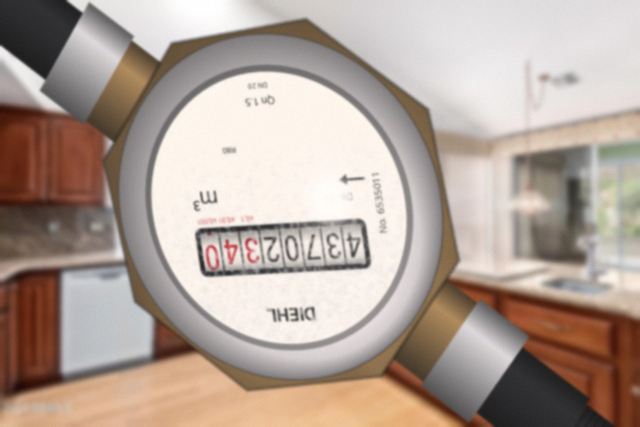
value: 43702.340
